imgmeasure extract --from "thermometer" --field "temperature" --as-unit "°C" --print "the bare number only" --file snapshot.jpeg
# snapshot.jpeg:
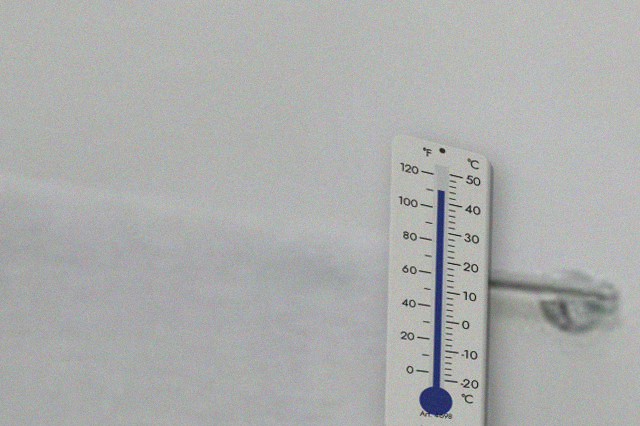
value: 44
